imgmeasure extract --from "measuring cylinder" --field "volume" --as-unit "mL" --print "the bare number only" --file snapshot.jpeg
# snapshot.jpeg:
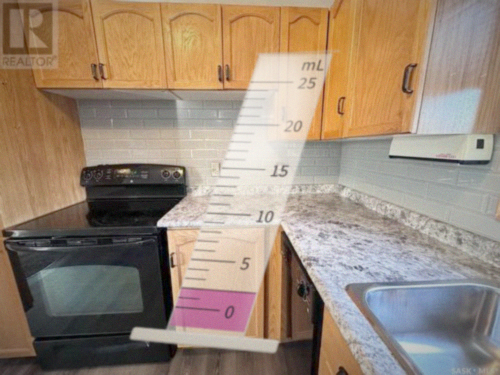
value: 2
